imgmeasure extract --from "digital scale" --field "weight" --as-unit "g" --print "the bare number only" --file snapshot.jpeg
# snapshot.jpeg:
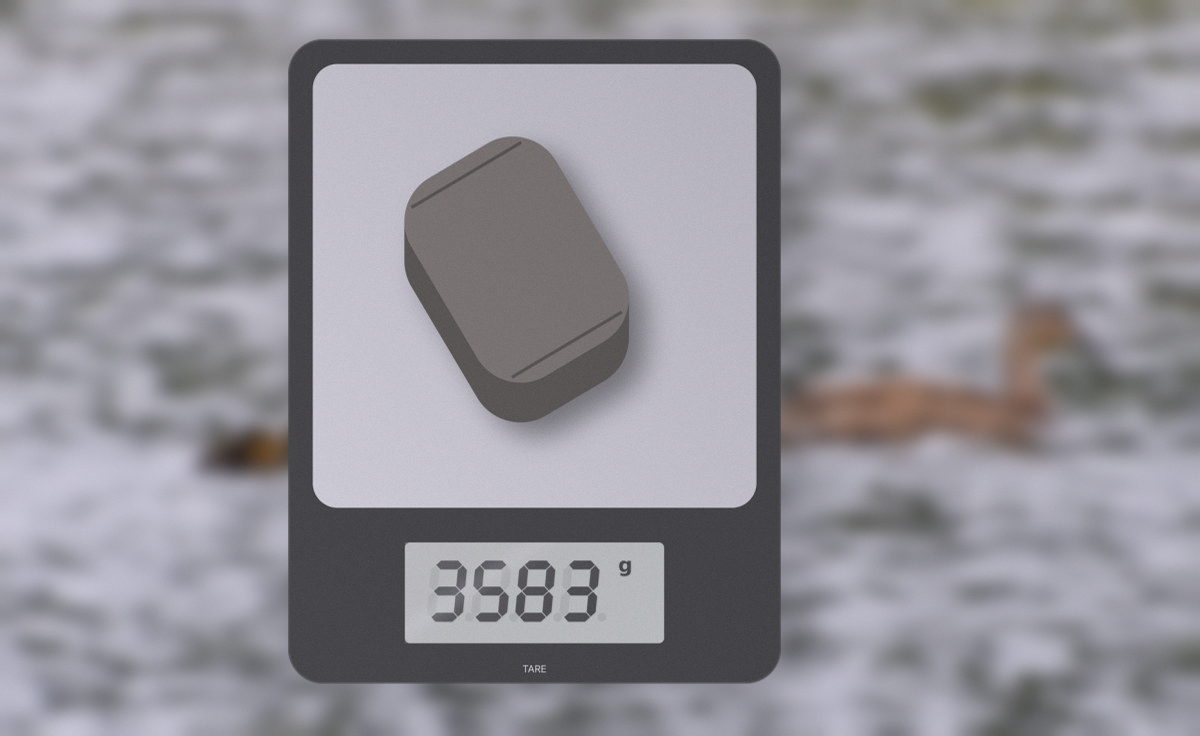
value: 3583
